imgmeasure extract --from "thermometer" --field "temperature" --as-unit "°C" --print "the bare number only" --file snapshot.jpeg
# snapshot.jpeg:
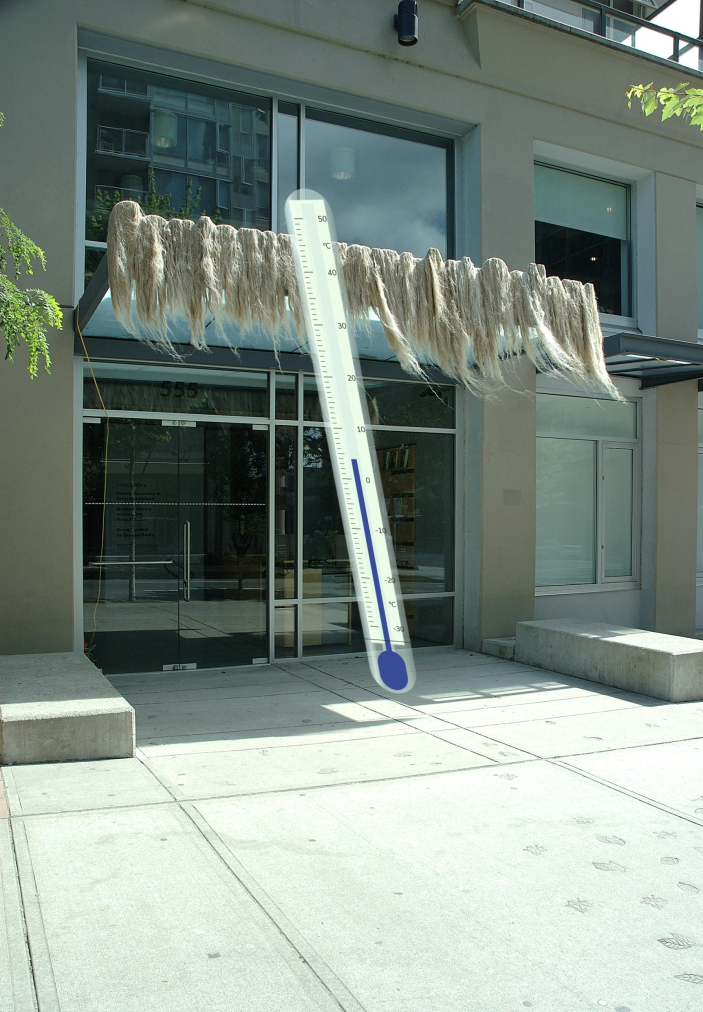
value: 4
